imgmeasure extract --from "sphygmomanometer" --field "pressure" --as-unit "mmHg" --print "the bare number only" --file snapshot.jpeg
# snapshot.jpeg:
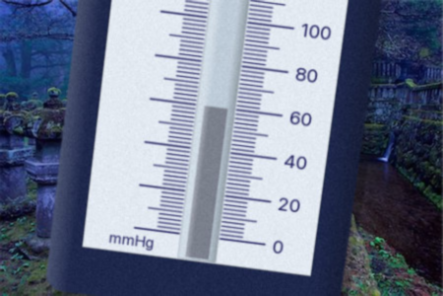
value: 60
